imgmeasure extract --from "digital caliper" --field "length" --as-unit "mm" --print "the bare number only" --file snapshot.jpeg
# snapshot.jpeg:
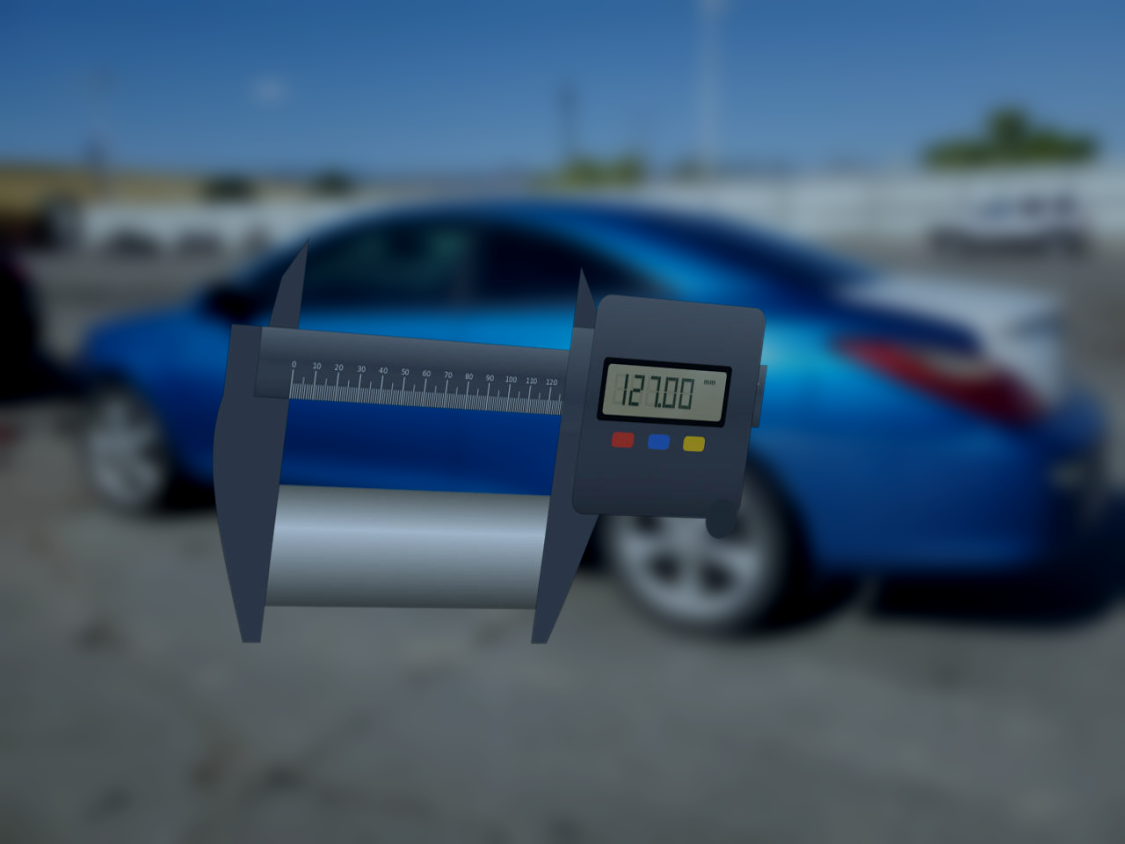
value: 127.00
